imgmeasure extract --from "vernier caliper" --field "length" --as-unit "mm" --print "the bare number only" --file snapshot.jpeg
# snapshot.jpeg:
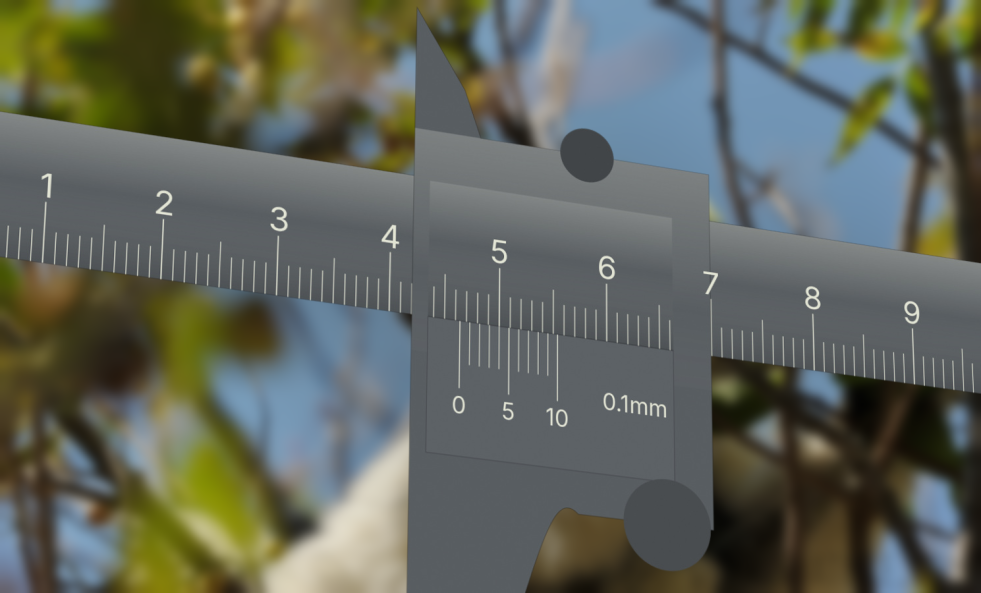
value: 46.4
